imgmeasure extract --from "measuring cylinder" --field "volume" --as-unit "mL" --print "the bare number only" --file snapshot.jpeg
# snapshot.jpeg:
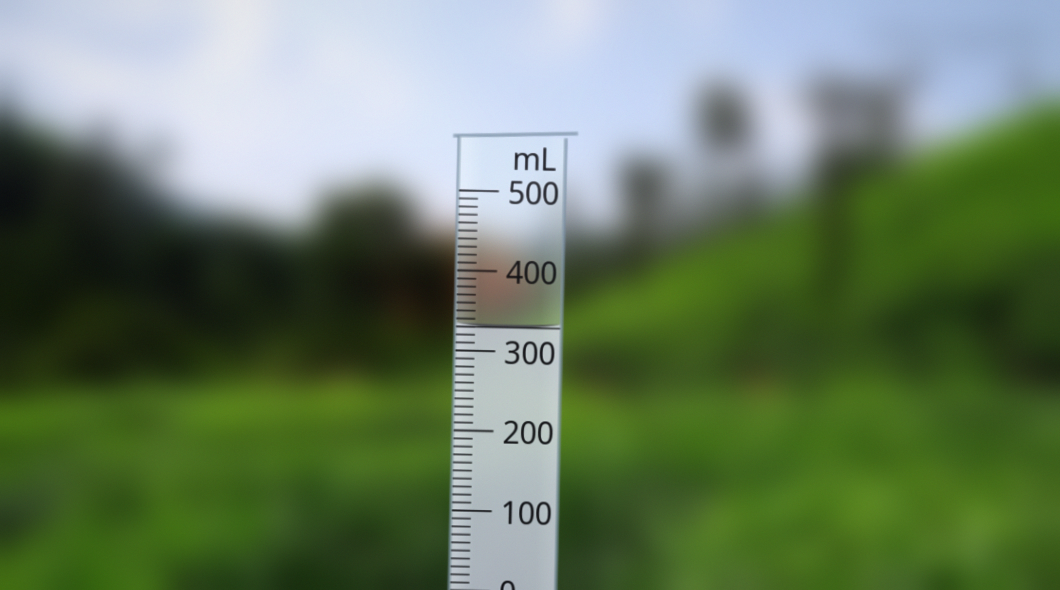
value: 330
